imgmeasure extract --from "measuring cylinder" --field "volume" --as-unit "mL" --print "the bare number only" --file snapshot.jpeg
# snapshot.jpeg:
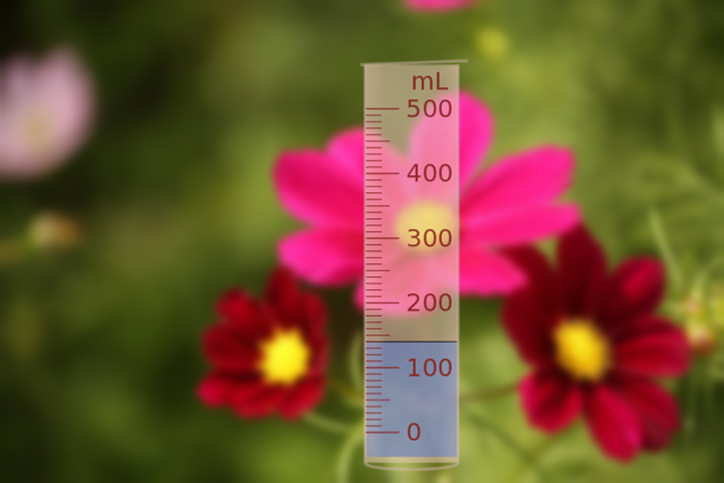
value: 140
